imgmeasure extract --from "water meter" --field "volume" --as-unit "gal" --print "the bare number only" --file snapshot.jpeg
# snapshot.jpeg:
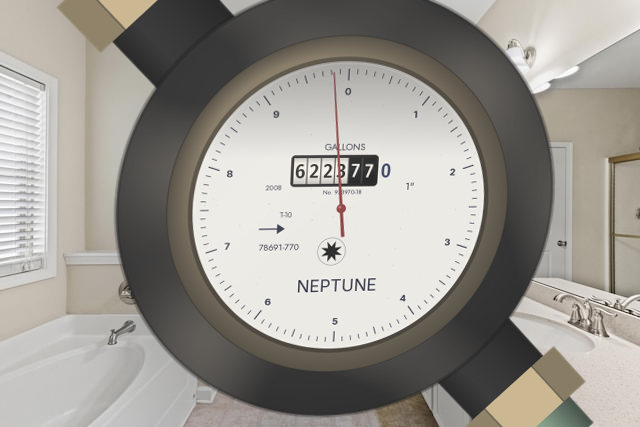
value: 6223769.8
